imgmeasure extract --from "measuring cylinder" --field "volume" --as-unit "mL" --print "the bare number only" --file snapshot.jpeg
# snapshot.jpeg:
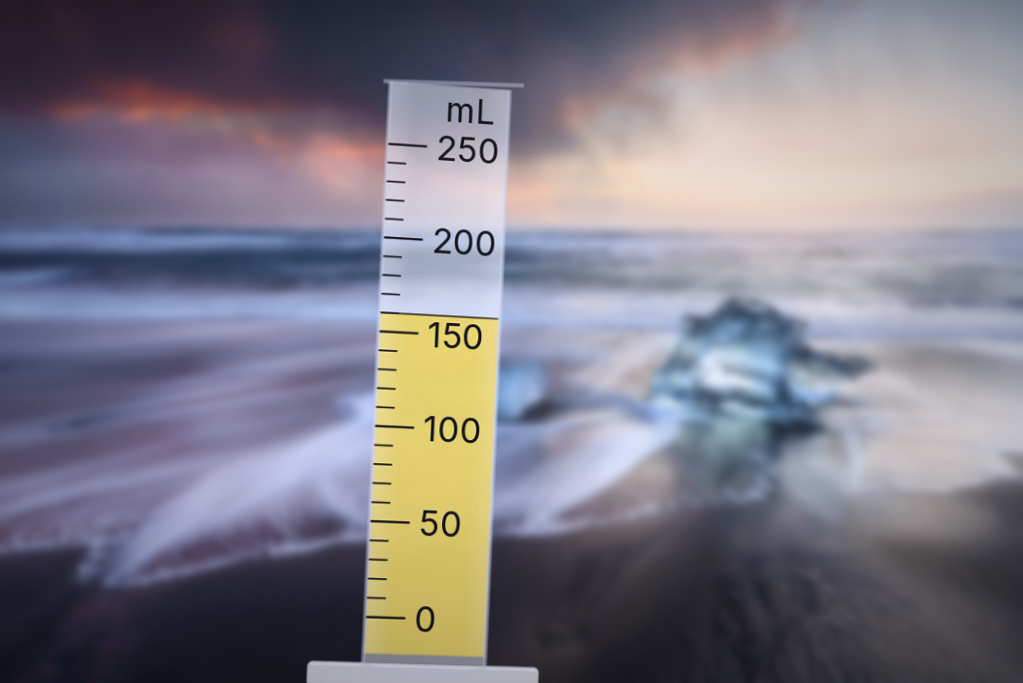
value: 160
